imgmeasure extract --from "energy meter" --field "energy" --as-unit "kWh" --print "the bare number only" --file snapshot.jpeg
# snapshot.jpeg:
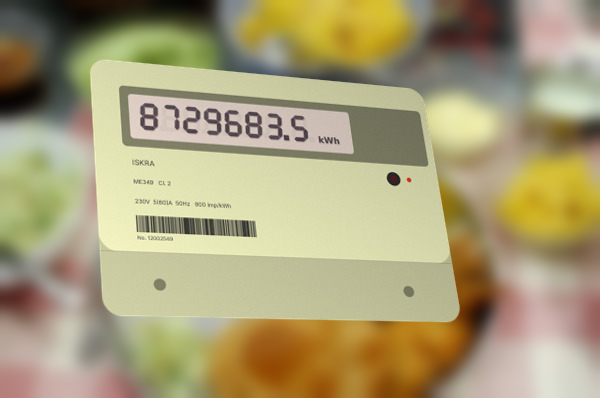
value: 8729683.5
